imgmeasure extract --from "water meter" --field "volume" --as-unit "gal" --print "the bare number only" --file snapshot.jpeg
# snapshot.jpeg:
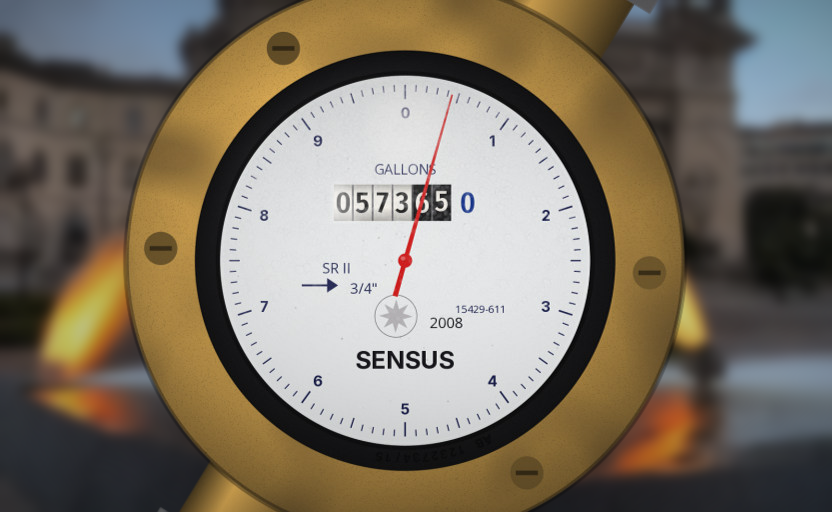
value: 573650.4
